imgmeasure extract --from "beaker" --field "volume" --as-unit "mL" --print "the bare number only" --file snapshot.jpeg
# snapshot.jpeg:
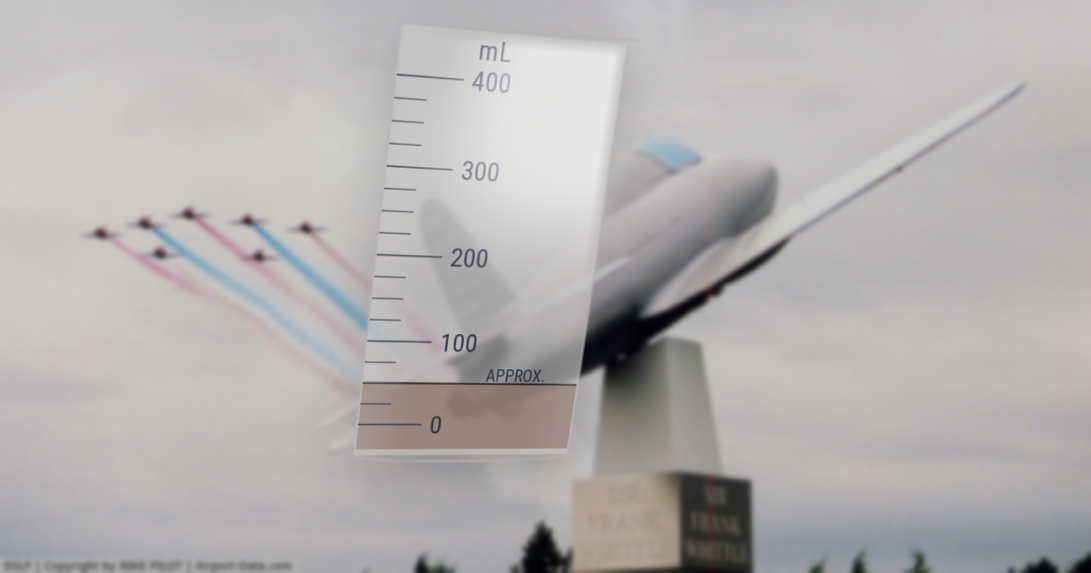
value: 50
